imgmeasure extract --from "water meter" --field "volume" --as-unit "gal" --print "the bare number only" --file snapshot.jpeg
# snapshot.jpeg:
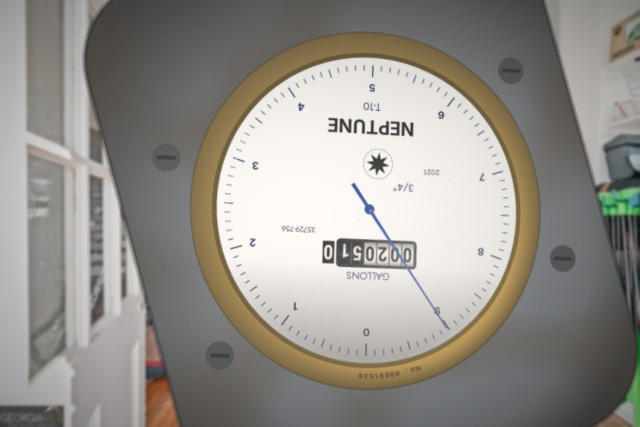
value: 20509.0
